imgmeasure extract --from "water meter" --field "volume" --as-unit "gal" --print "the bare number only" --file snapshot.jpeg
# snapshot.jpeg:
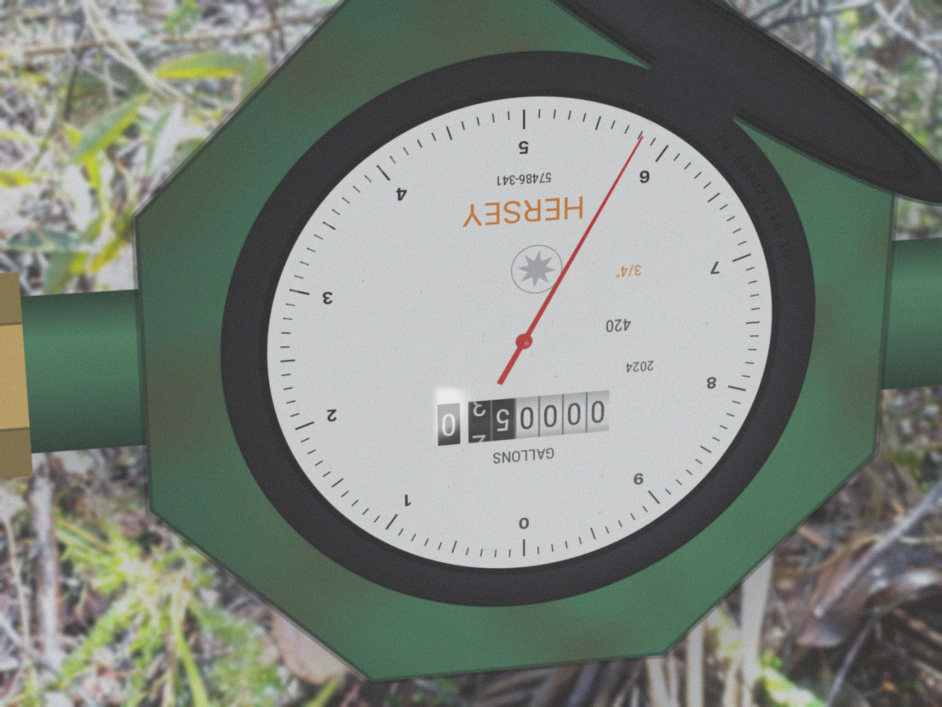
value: 525.8
